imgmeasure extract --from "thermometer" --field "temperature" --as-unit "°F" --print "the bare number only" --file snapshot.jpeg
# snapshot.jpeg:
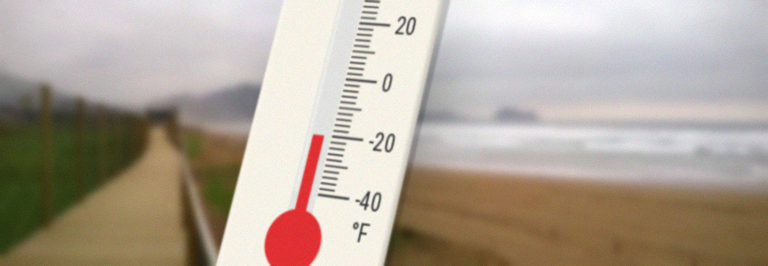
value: -20
